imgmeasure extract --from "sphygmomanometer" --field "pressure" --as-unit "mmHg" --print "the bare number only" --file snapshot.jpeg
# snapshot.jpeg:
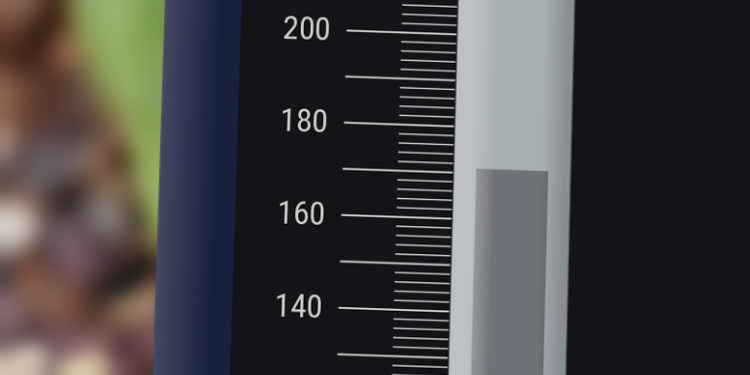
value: 171
